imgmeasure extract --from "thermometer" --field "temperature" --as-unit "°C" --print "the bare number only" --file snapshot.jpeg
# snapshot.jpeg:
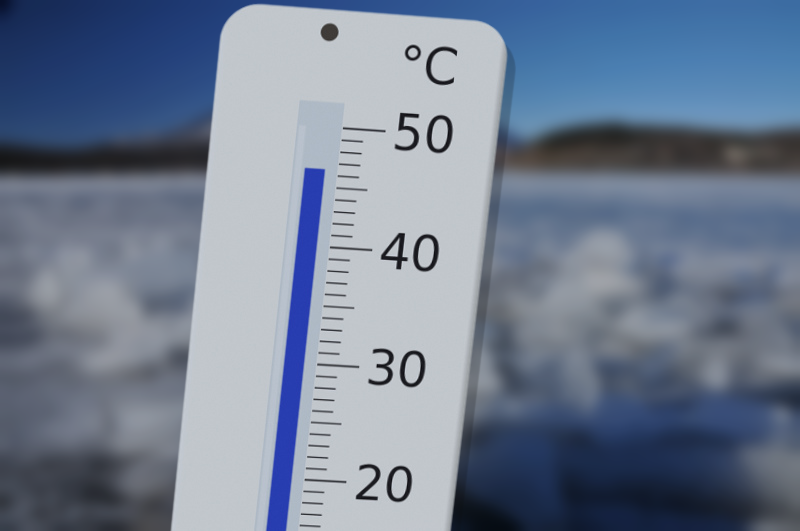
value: 46.5
